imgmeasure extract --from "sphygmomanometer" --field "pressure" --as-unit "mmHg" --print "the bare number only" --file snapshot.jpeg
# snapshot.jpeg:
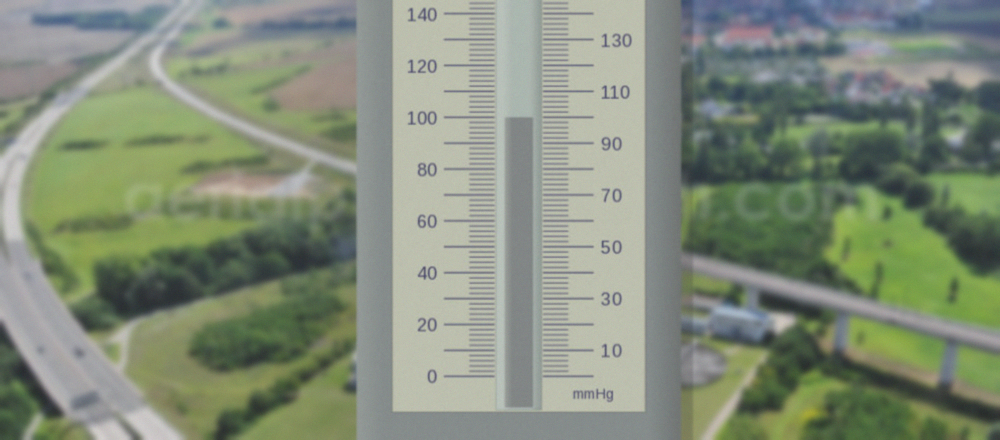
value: 100
